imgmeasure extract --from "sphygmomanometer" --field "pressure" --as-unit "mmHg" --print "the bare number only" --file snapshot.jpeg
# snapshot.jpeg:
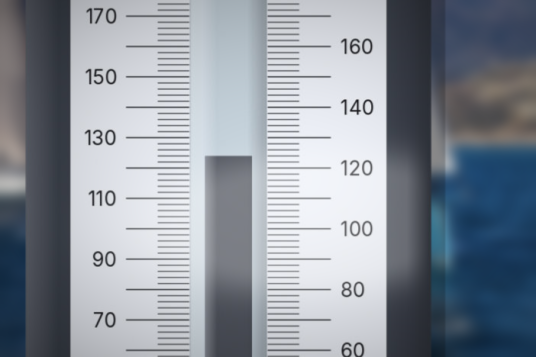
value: 124
